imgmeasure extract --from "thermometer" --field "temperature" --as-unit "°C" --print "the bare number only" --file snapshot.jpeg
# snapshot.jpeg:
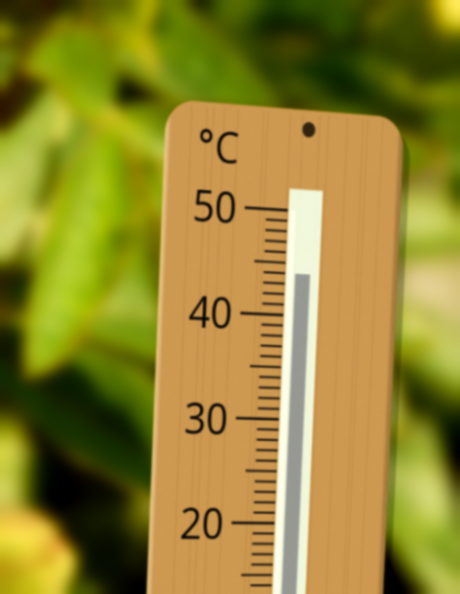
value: 44
